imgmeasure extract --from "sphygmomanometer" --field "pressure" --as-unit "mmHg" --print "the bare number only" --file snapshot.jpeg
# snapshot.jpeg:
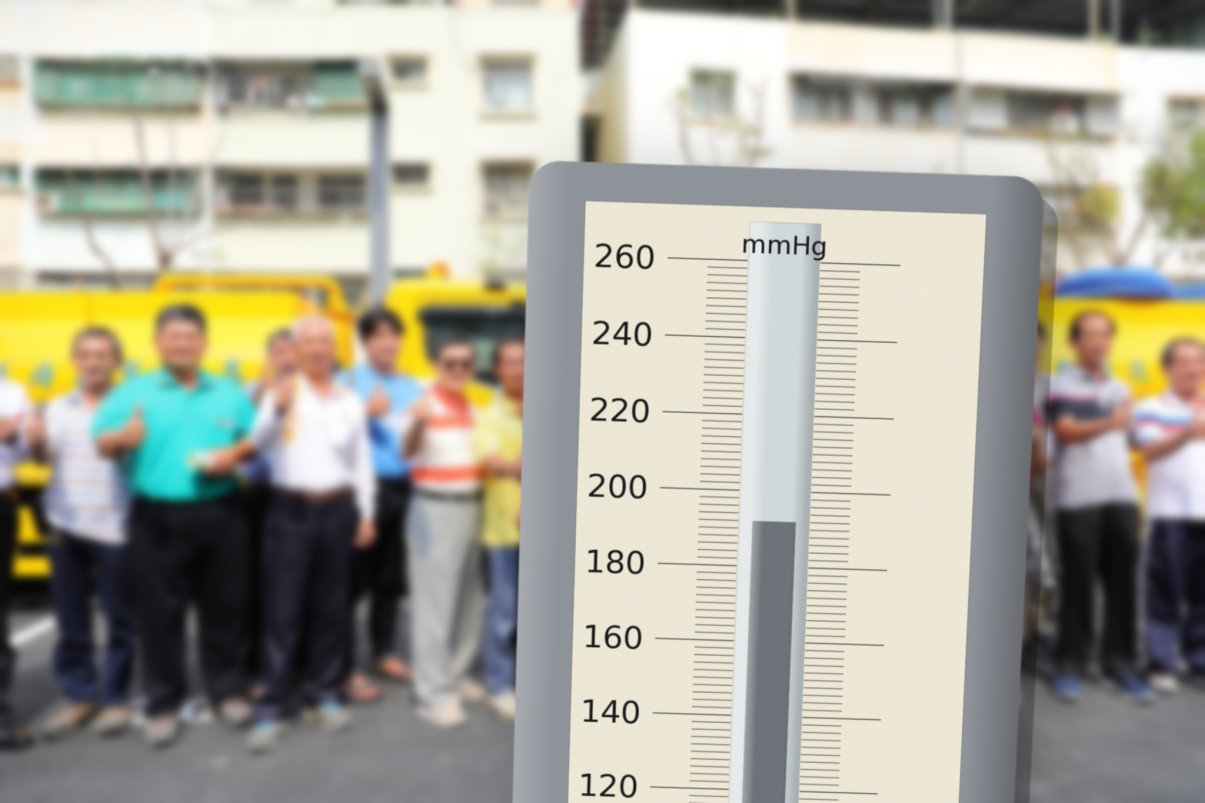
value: 192
